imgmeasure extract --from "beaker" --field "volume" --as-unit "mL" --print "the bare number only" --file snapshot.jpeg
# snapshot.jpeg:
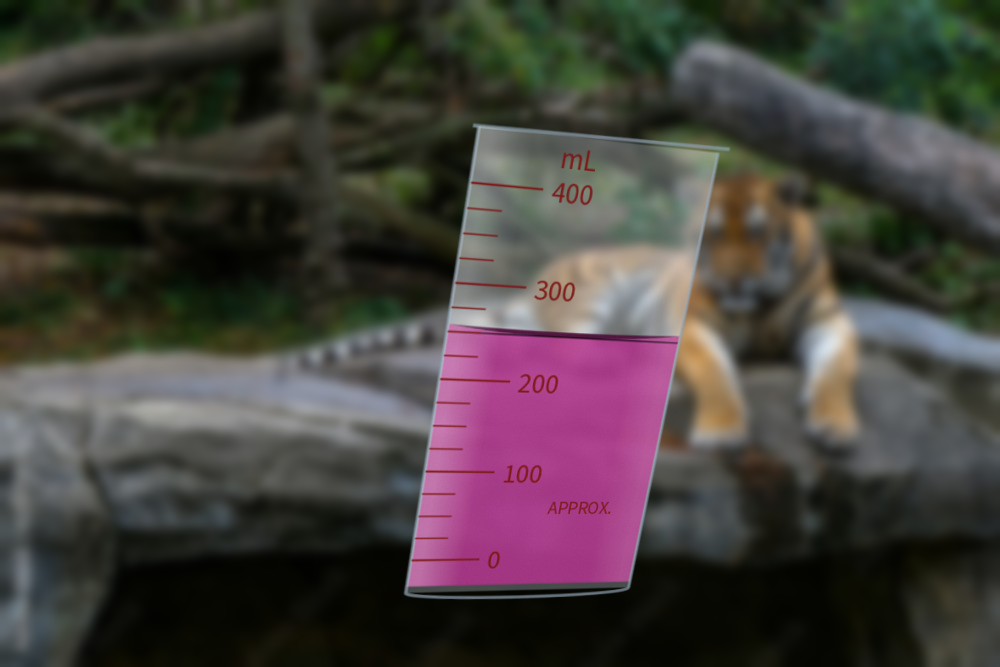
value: 250
